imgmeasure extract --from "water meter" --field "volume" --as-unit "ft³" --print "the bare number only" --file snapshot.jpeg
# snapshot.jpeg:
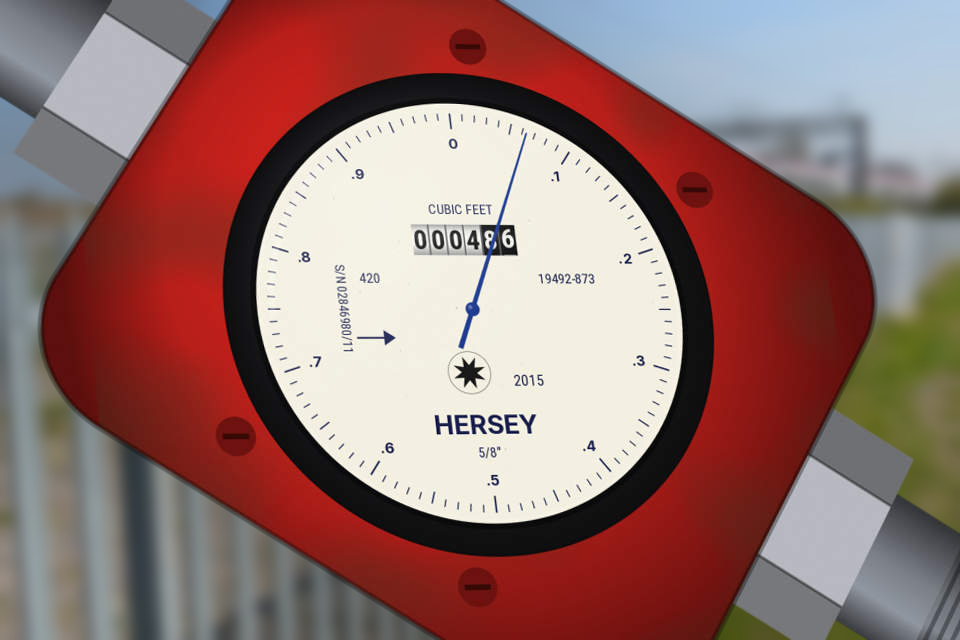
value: 486.06
